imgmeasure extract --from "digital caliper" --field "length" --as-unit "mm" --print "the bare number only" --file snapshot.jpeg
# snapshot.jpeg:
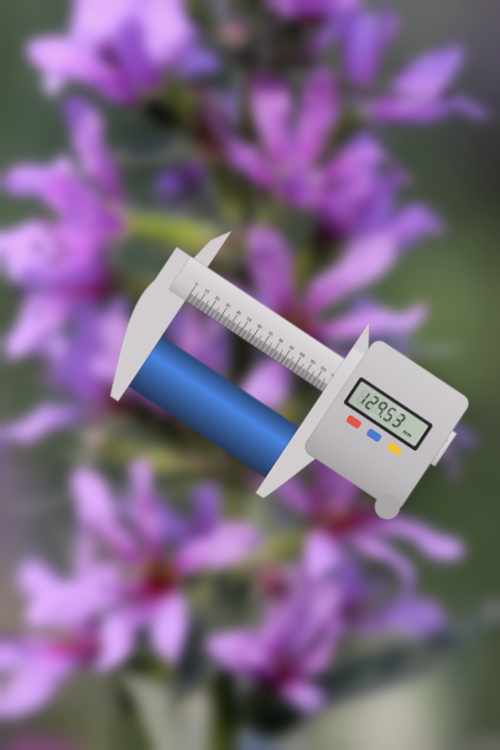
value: 129.53
